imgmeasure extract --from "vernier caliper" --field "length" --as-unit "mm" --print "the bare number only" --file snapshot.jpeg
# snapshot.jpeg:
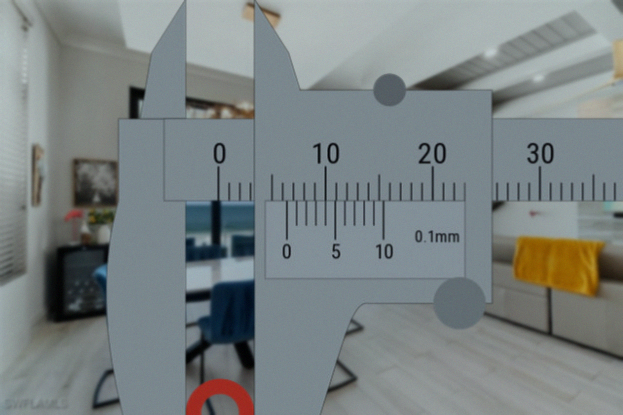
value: 6.4
